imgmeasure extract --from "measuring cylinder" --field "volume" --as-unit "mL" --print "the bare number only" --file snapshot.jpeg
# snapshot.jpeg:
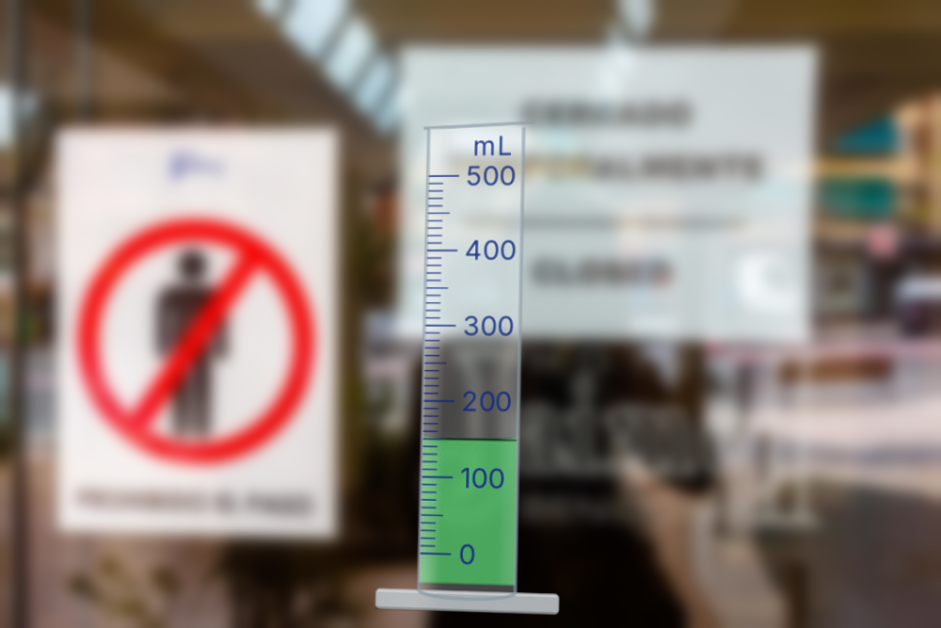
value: 150
